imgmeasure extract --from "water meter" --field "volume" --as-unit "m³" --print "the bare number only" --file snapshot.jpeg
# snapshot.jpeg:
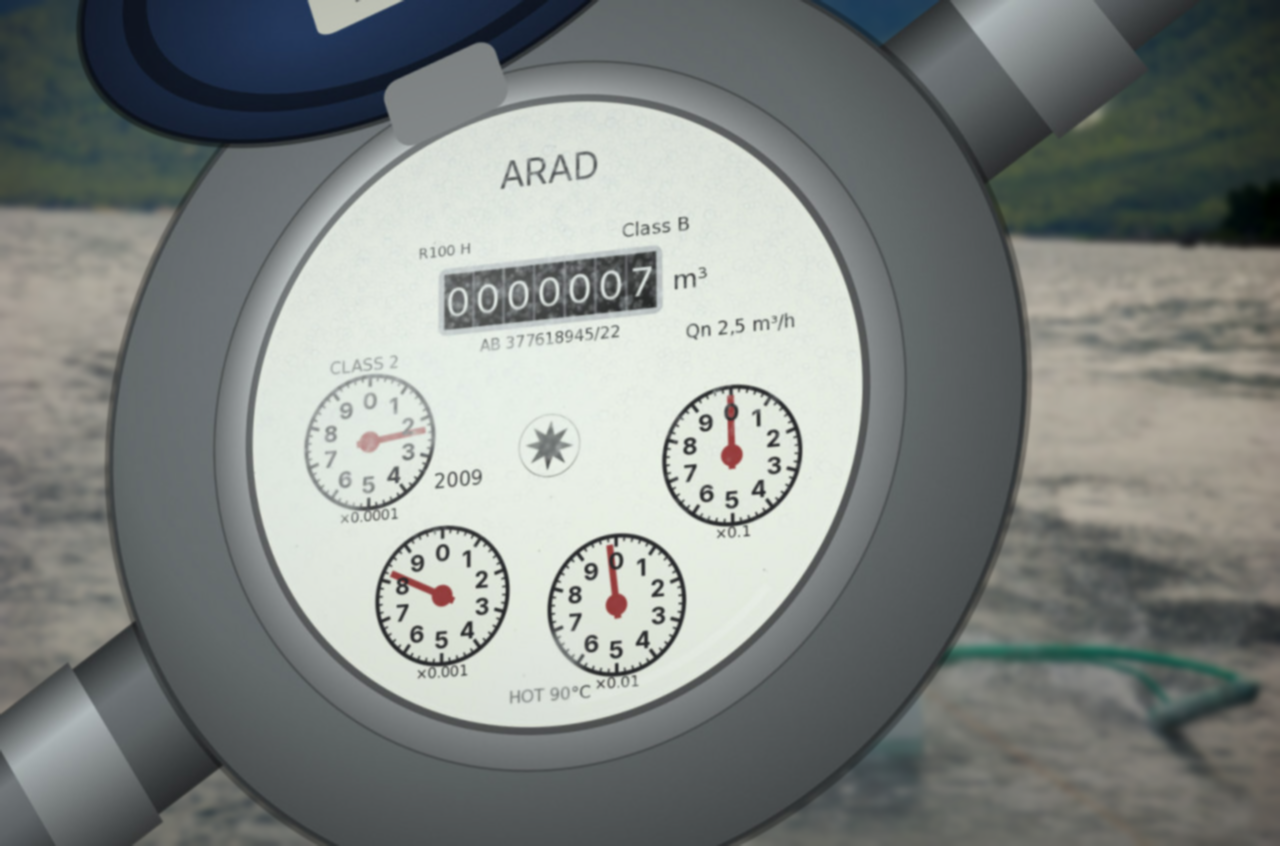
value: 6.9982
